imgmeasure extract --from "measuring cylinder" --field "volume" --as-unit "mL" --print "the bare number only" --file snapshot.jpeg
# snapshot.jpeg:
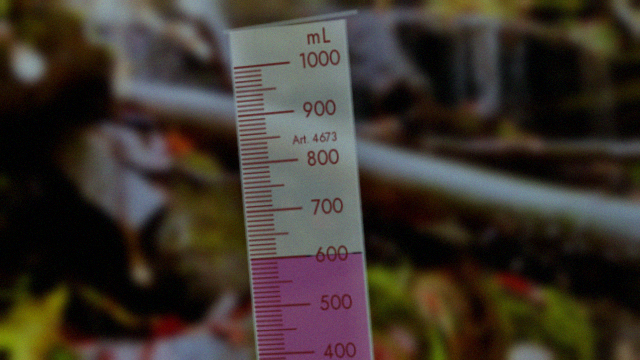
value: 600
